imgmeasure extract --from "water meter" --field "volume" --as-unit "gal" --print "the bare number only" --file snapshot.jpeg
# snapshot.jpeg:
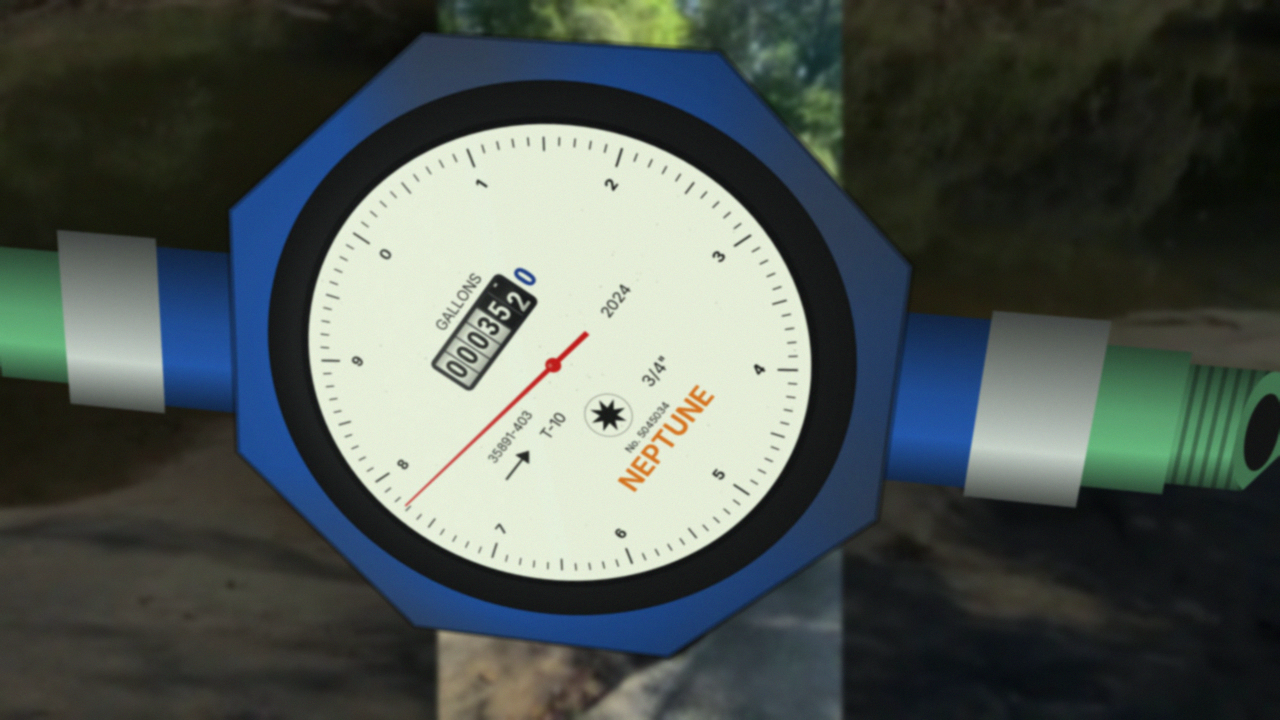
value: 3517.7
